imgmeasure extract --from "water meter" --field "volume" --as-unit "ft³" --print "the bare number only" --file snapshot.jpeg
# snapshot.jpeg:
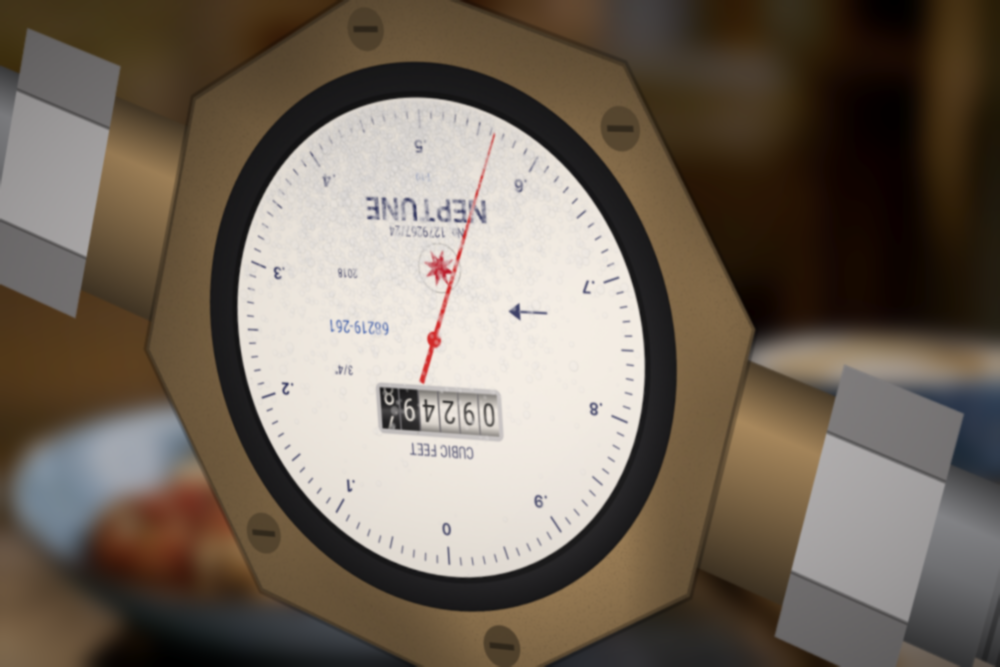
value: 92497.56
